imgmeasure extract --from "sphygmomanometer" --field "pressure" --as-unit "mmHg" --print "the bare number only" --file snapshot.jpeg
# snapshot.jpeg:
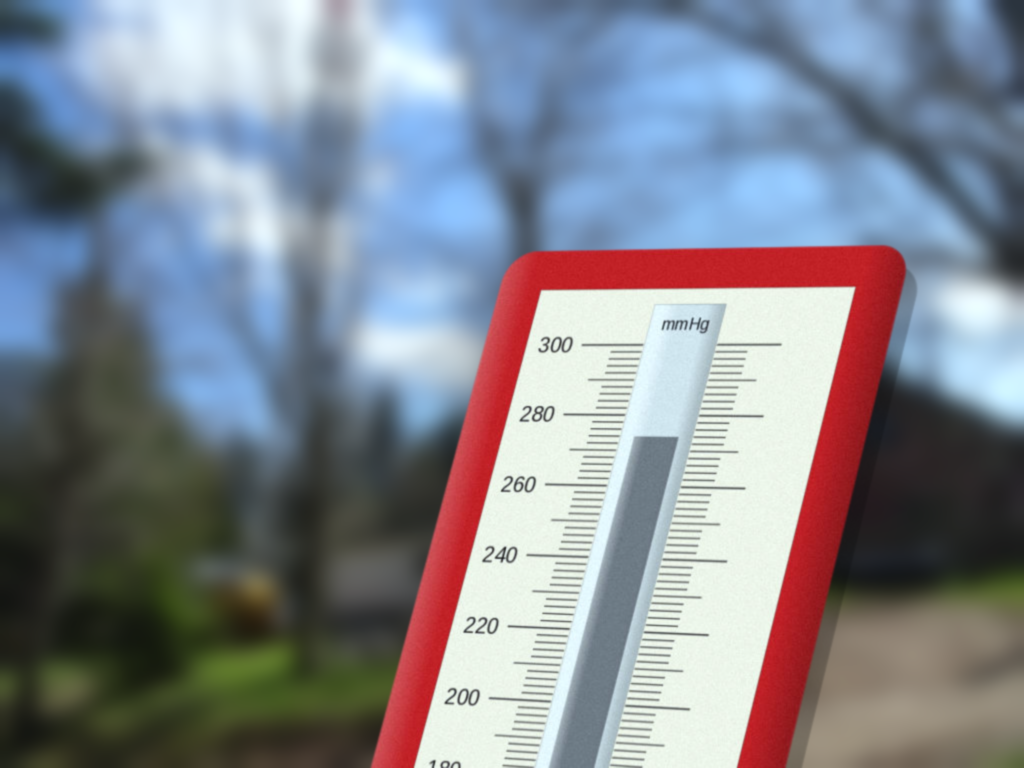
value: 274
